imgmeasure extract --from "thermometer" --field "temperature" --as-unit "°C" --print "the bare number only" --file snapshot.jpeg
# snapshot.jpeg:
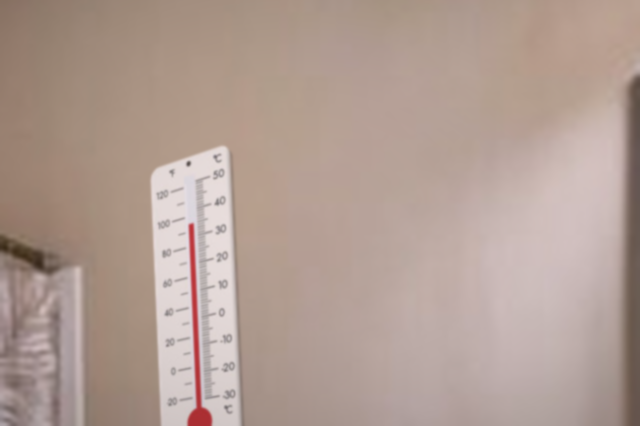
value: 35
